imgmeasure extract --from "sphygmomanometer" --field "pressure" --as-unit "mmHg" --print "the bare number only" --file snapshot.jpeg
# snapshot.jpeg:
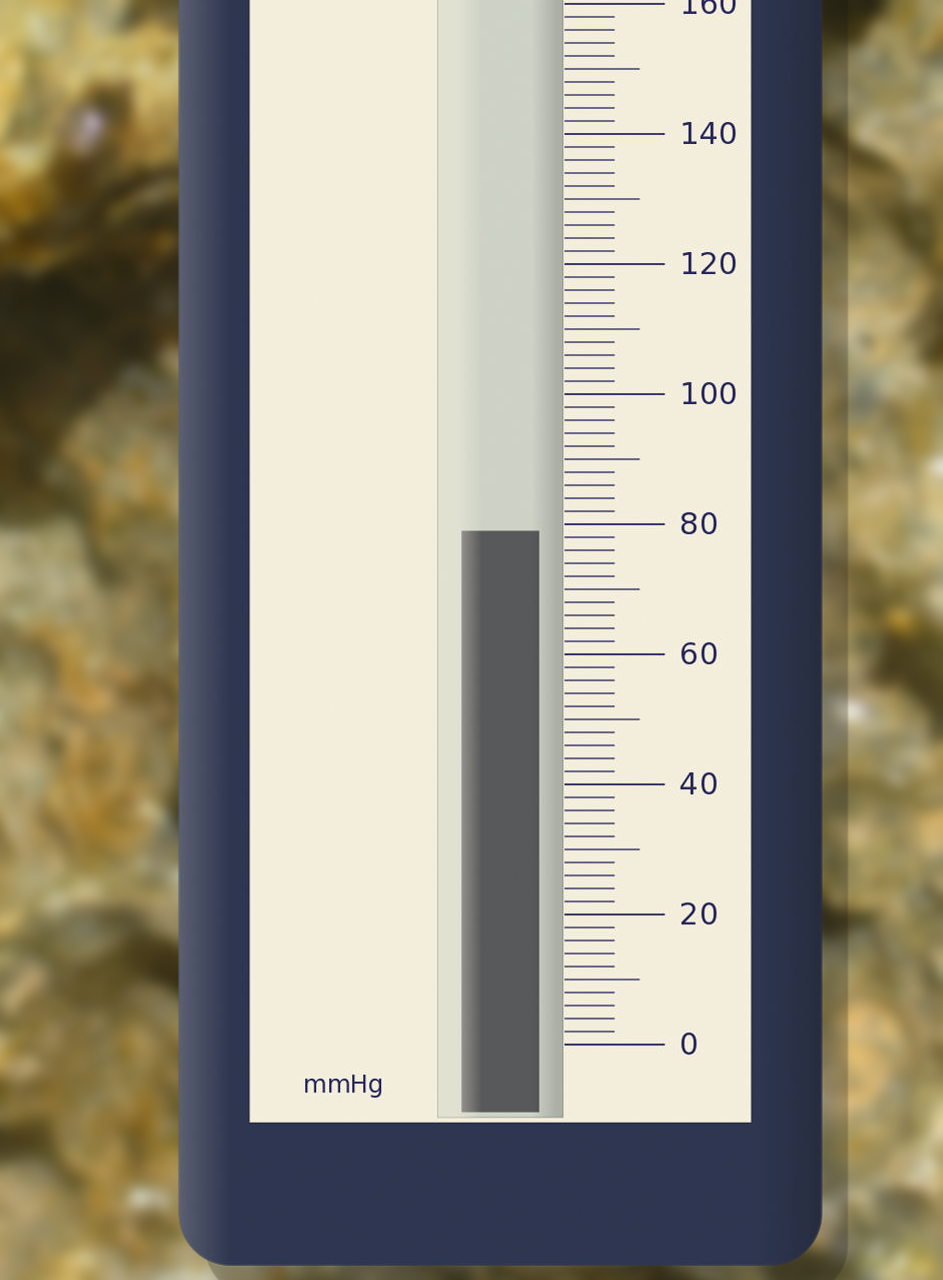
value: 79
